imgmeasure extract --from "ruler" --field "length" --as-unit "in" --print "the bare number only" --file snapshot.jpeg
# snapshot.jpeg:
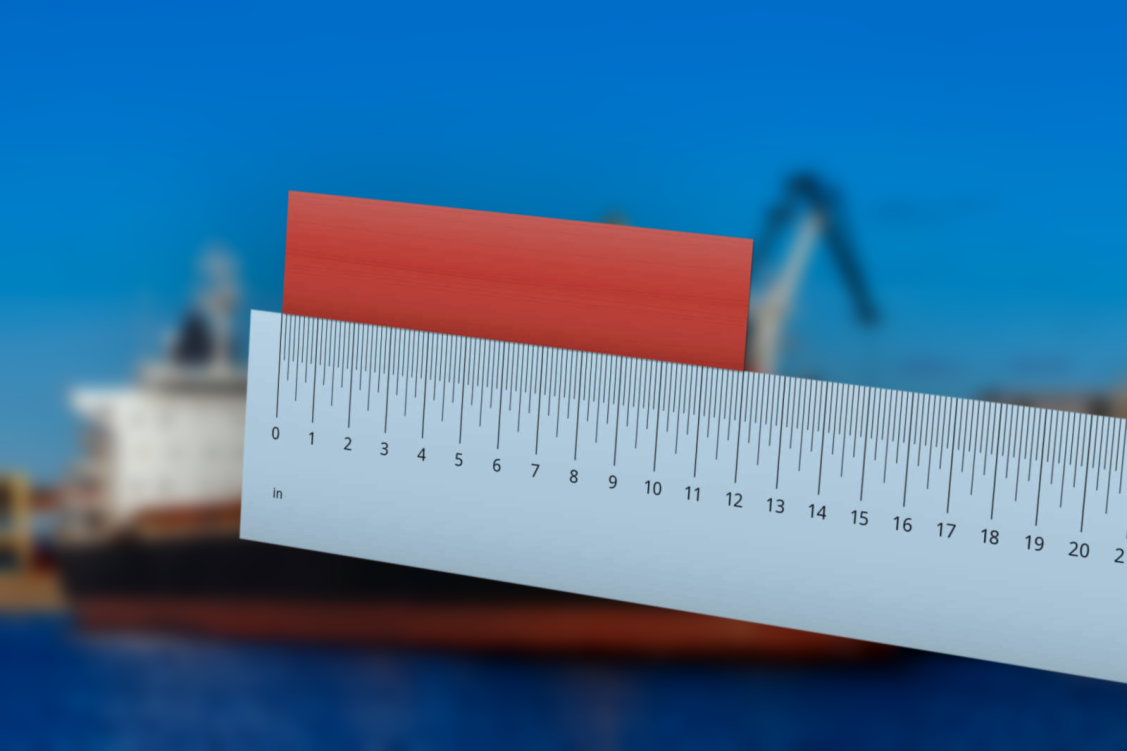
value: 12
